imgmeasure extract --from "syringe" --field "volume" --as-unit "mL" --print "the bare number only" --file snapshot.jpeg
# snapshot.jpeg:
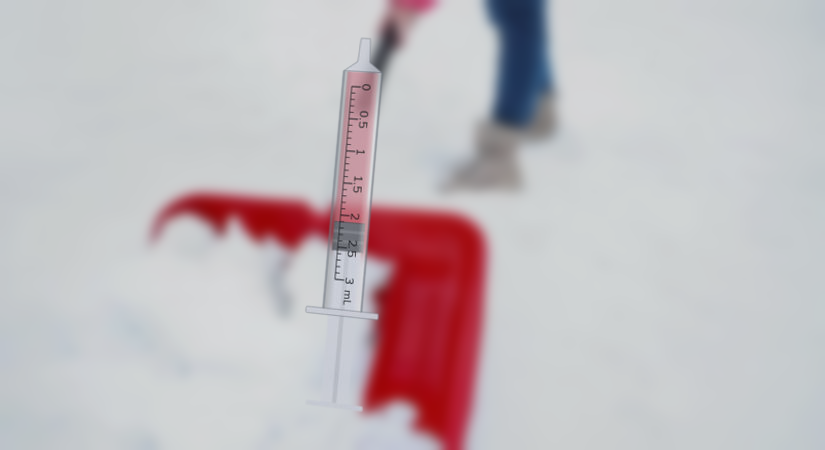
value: 2.1
